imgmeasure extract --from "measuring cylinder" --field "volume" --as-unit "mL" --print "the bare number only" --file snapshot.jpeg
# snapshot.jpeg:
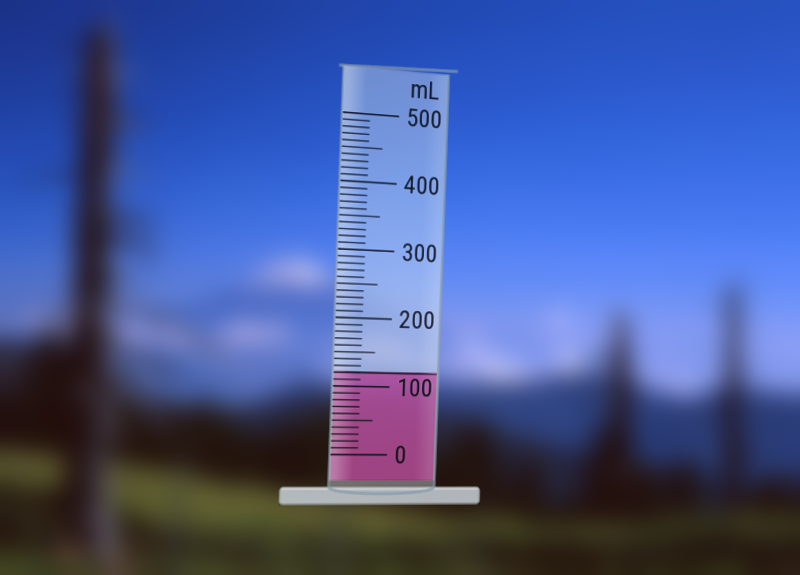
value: 120
